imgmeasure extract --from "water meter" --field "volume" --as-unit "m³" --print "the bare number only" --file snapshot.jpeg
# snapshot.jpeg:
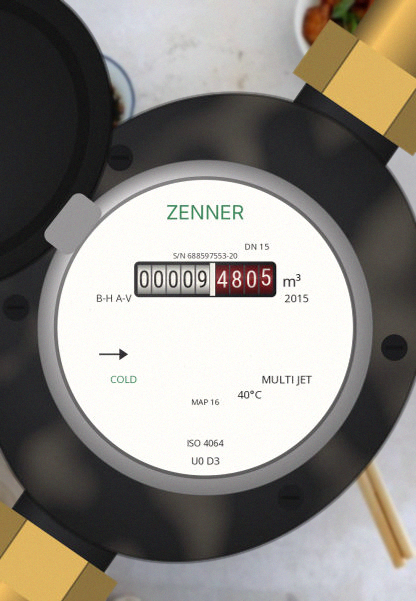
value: 9.4805
